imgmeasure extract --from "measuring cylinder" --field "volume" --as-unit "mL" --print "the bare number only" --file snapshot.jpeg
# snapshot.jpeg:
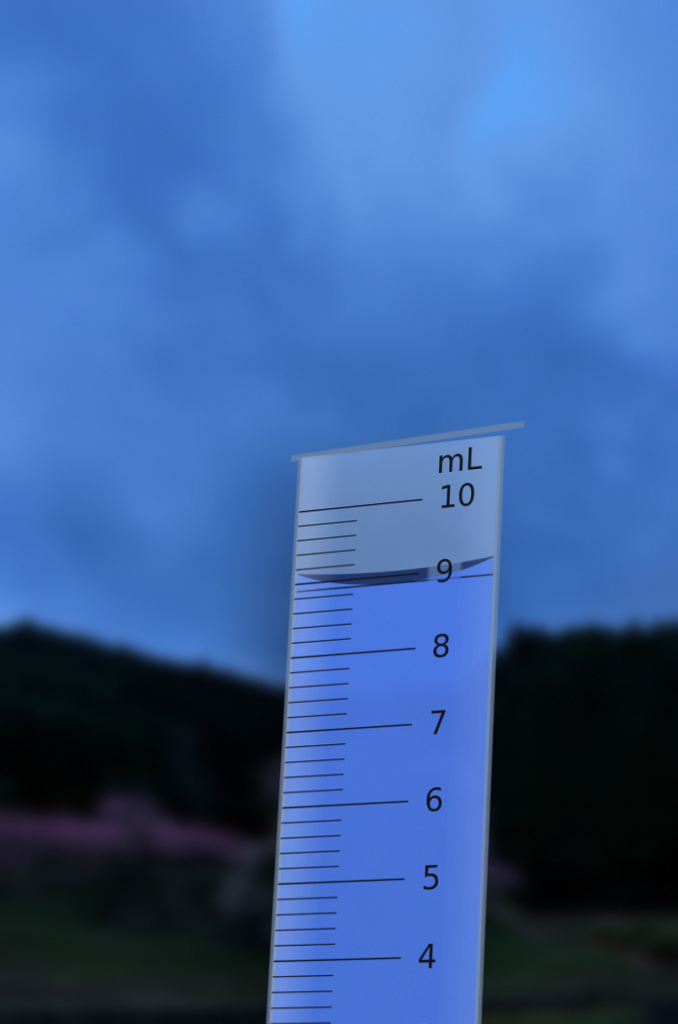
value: 8.9
